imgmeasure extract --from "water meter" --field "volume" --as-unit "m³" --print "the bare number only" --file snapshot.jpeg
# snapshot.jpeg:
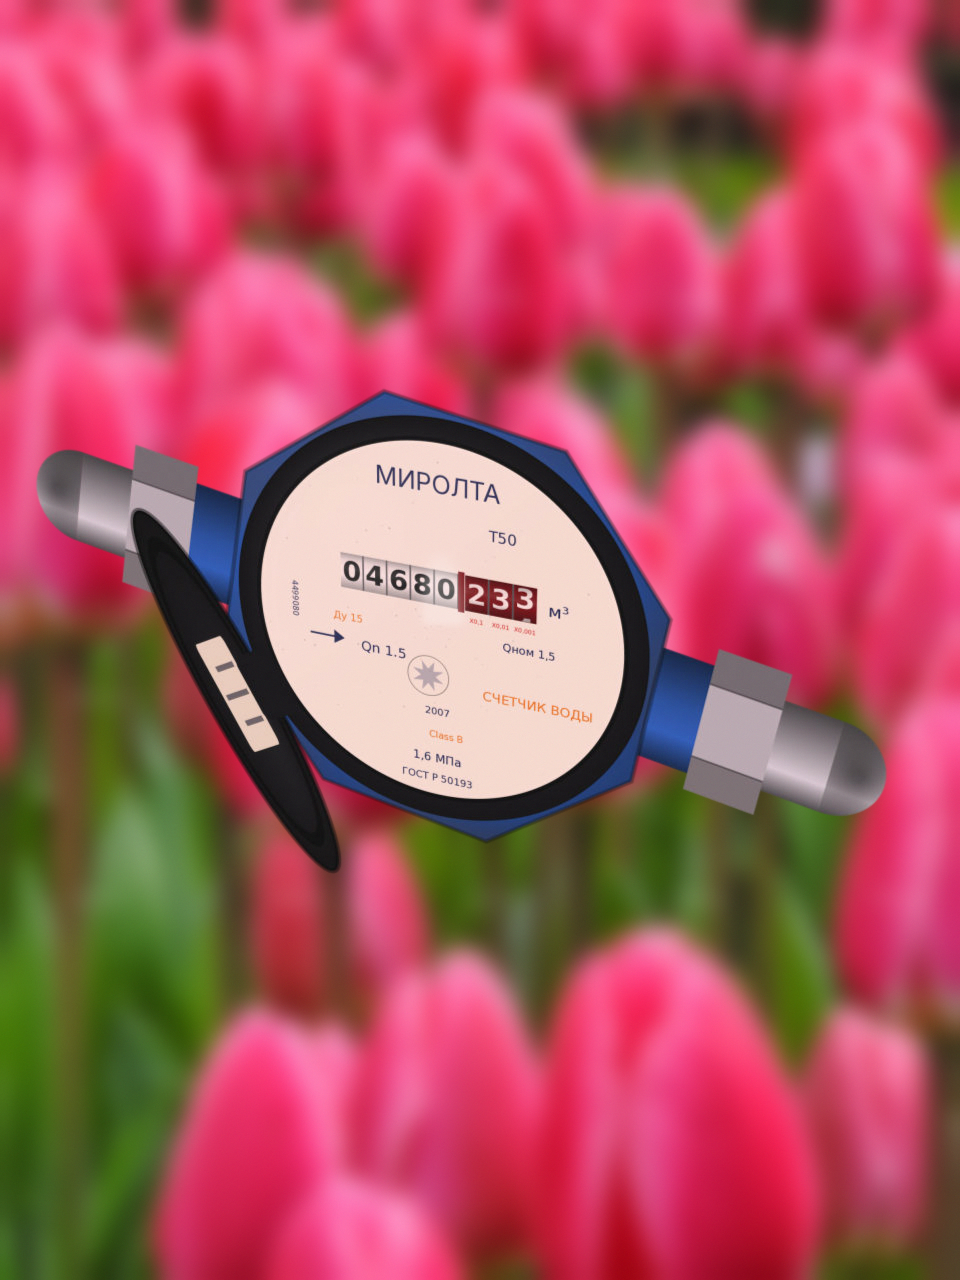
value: 4680.233
